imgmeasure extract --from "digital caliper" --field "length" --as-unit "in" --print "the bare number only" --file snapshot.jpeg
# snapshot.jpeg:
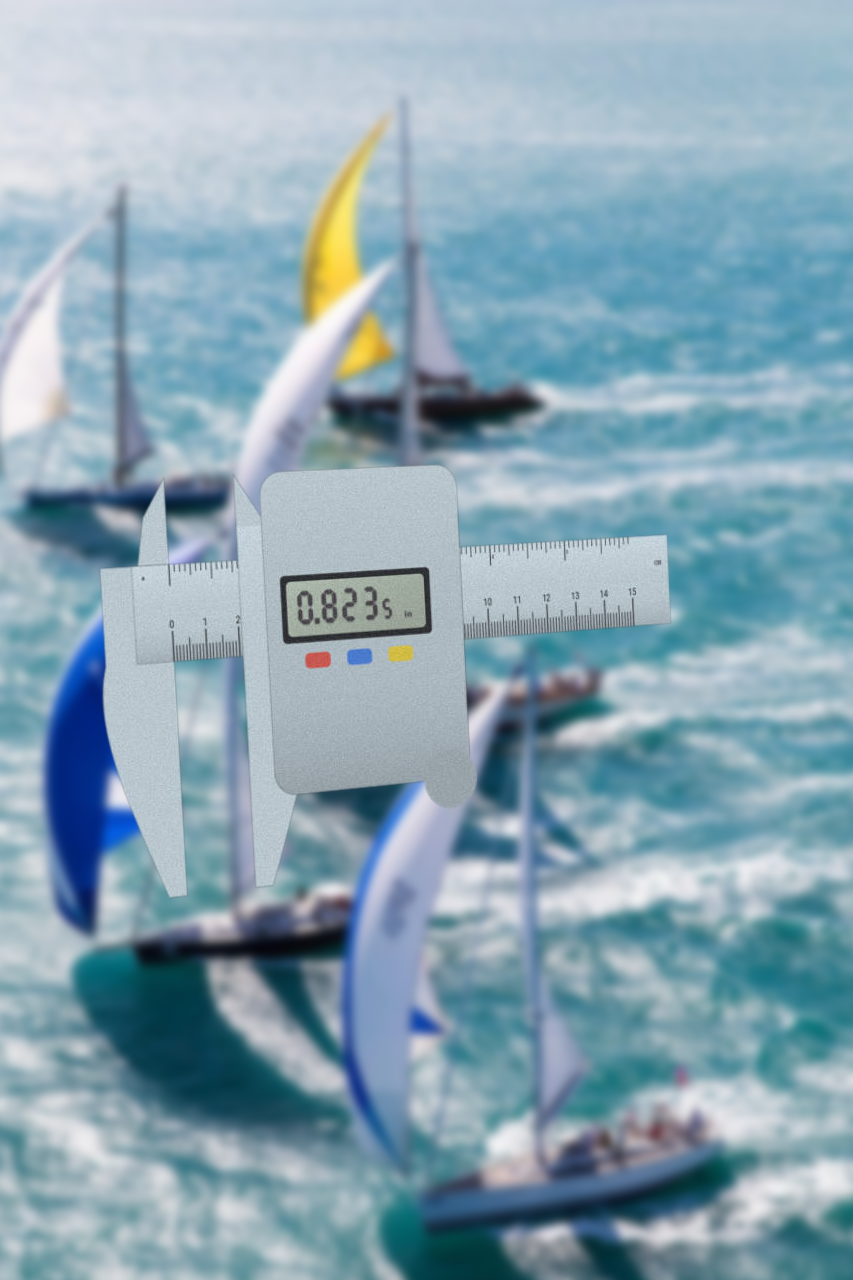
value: 0.8235
